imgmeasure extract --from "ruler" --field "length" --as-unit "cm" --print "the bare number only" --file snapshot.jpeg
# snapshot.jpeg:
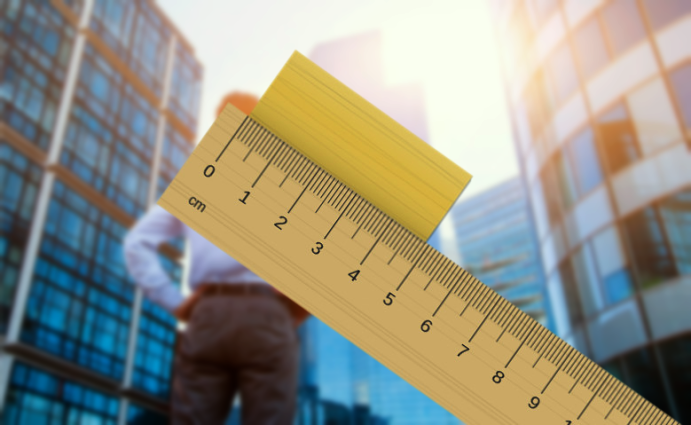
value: 4.9
